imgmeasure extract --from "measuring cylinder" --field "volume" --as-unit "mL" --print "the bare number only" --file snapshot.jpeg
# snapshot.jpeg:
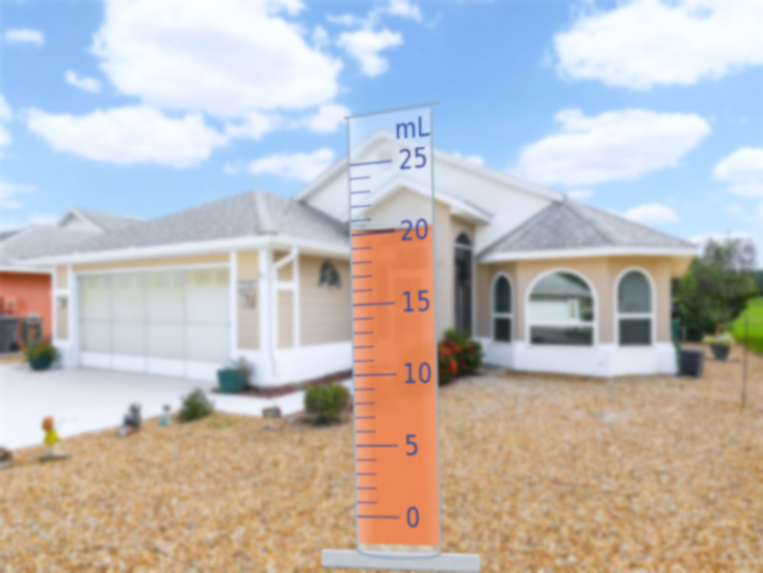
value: 20
